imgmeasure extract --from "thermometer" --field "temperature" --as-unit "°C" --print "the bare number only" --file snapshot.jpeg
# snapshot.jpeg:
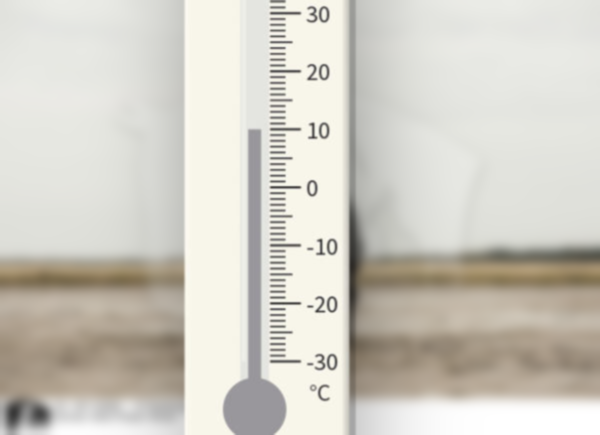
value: 10
